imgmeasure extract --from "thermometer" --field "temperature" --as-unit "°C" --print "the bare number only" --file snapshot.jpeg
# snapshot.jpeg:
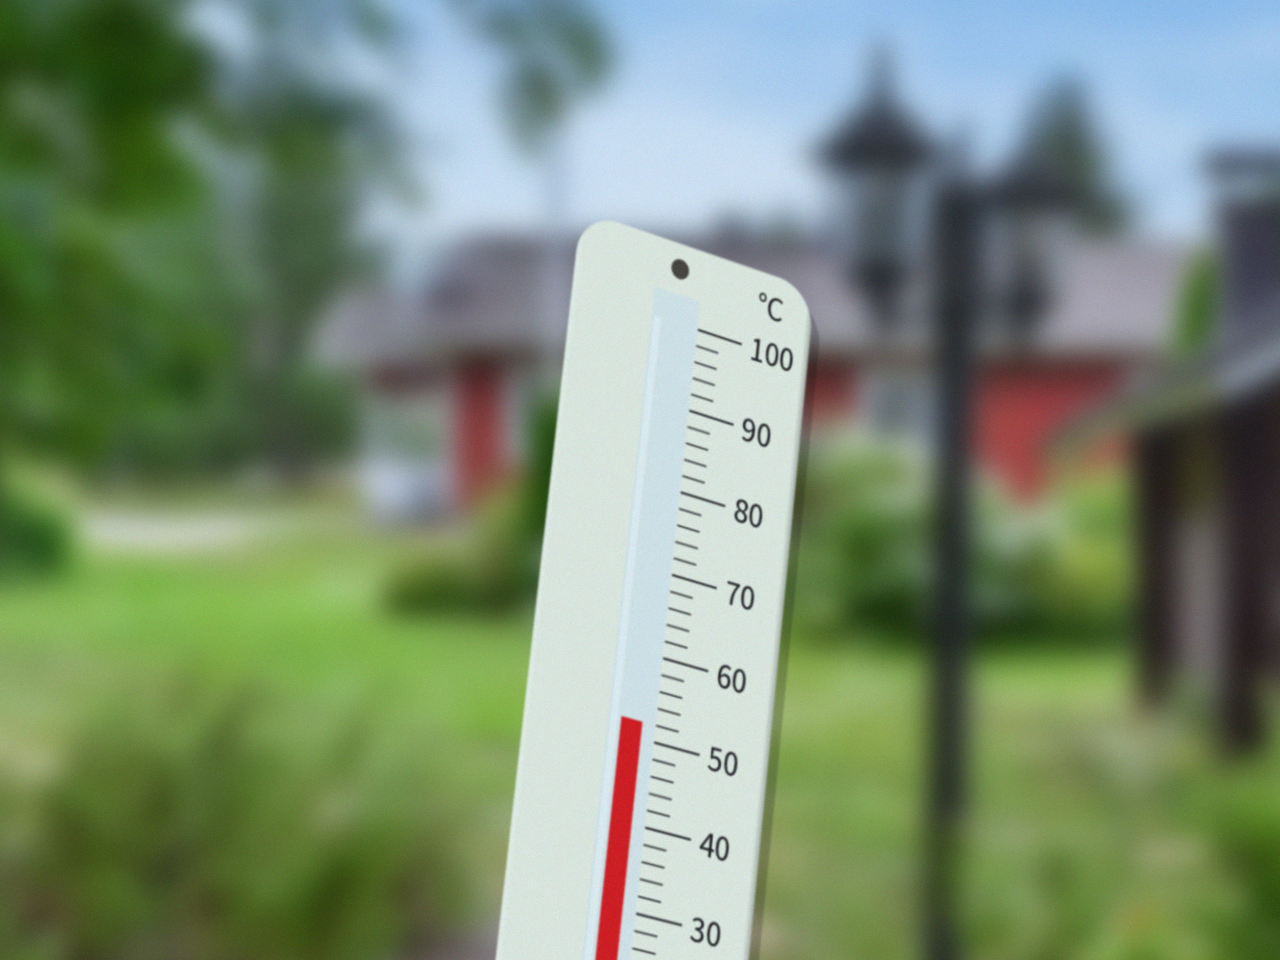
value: 52
